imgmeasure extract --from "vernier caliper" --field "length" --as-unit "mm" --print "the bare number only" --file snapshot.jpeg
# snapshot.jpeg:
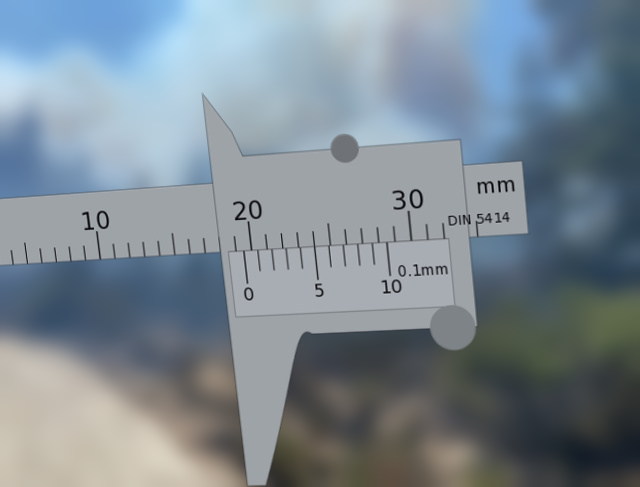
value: 19.5
